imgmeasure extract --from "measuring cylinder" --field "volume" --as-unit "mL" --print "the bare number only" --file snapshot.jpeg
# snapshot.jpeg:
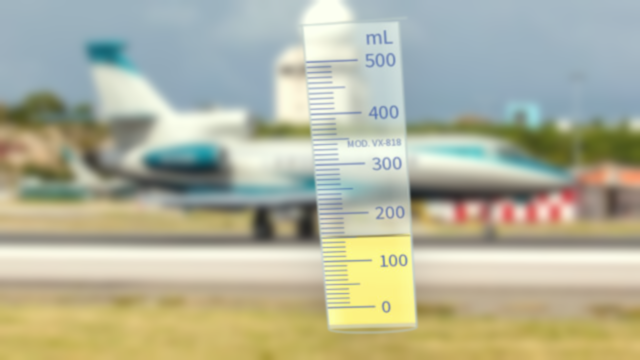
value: 150
